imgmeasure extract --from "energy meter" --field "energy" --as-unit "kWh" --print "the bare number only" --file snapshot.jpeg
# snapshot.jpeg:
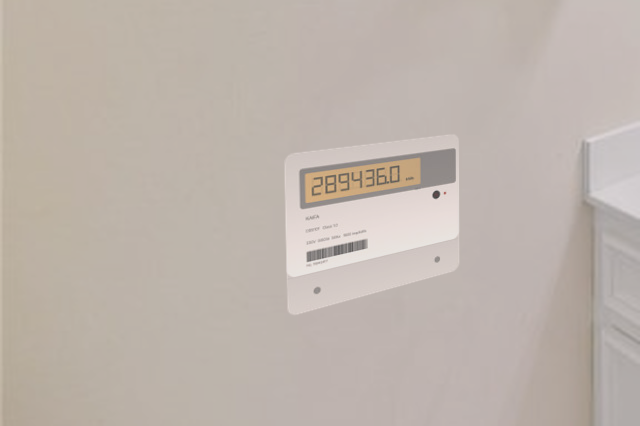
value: 289436.0
